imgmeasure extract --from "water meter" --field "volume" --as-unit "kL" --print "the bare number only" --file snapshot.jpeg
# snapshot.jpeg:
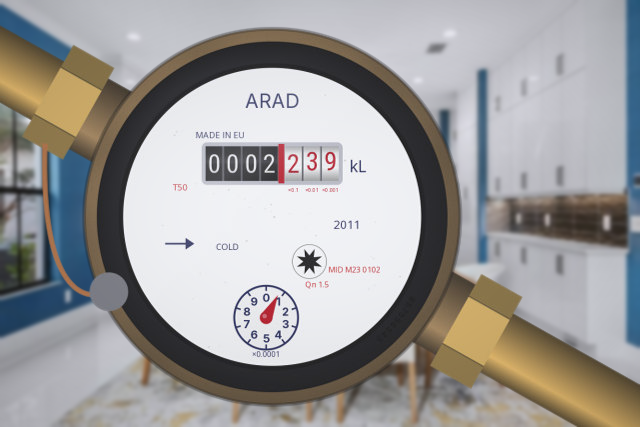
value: 2.2390
